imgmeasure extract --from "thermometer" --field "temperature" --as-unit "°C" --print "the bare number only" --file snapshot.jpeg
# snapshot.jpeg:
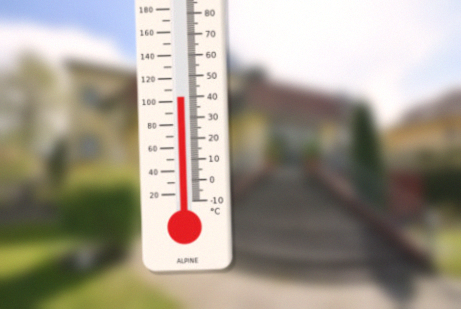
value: 40
